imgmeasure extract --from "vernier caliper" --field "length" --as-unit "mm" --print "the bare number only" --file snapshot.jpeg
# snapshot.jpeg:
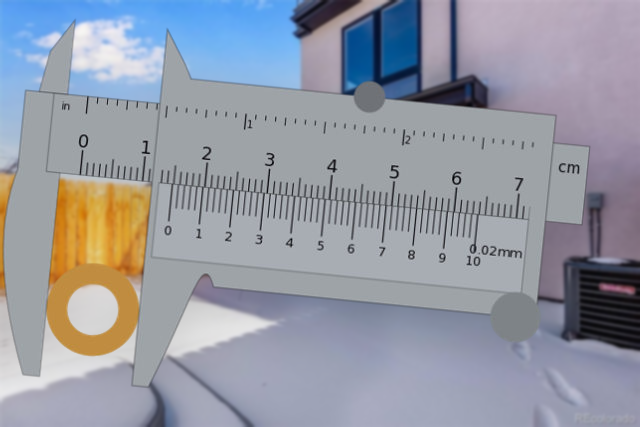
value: 14.8
